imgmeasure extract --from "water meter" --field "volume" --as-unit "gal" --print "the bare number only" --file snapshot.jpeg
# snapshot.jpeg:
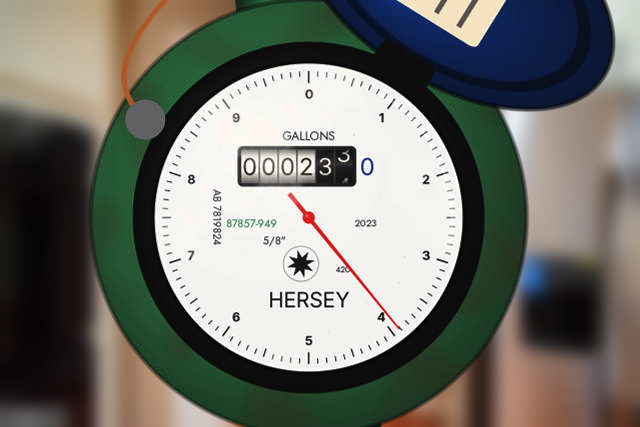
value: 2333.9
